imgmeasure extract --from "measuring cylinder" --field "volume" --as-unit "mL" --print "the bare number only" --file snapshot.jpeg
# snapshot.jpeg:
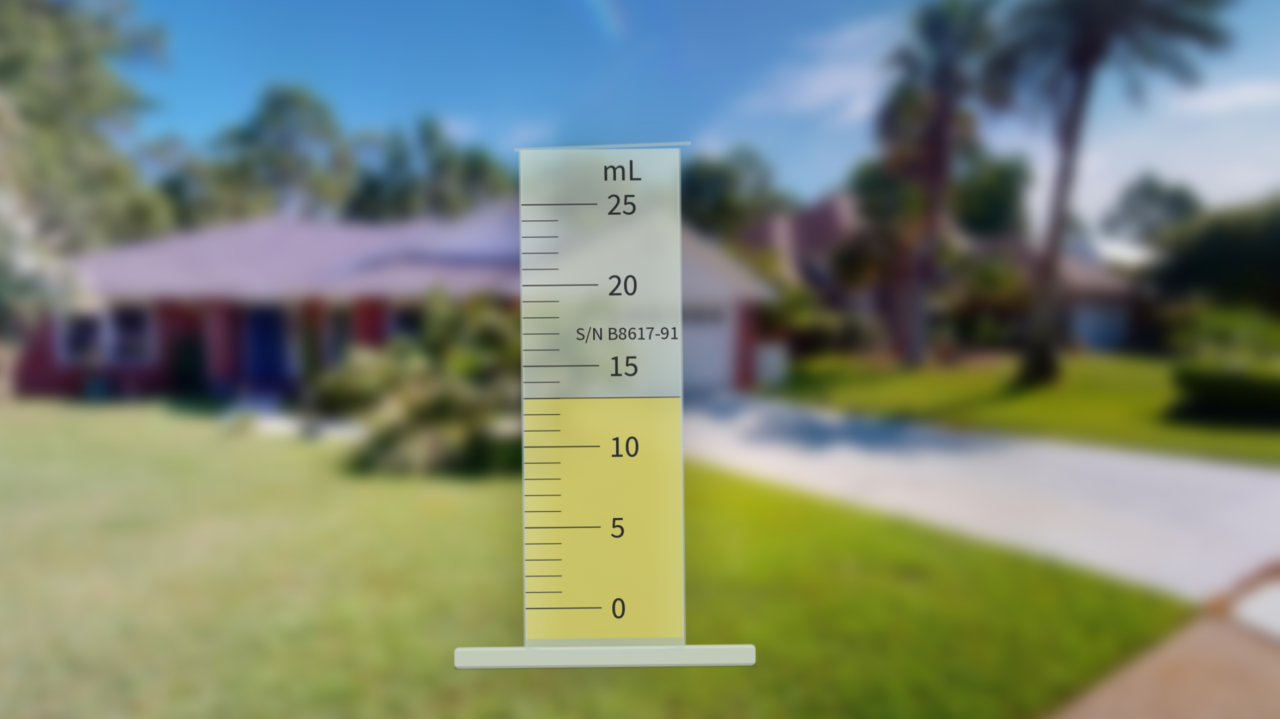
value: 13
